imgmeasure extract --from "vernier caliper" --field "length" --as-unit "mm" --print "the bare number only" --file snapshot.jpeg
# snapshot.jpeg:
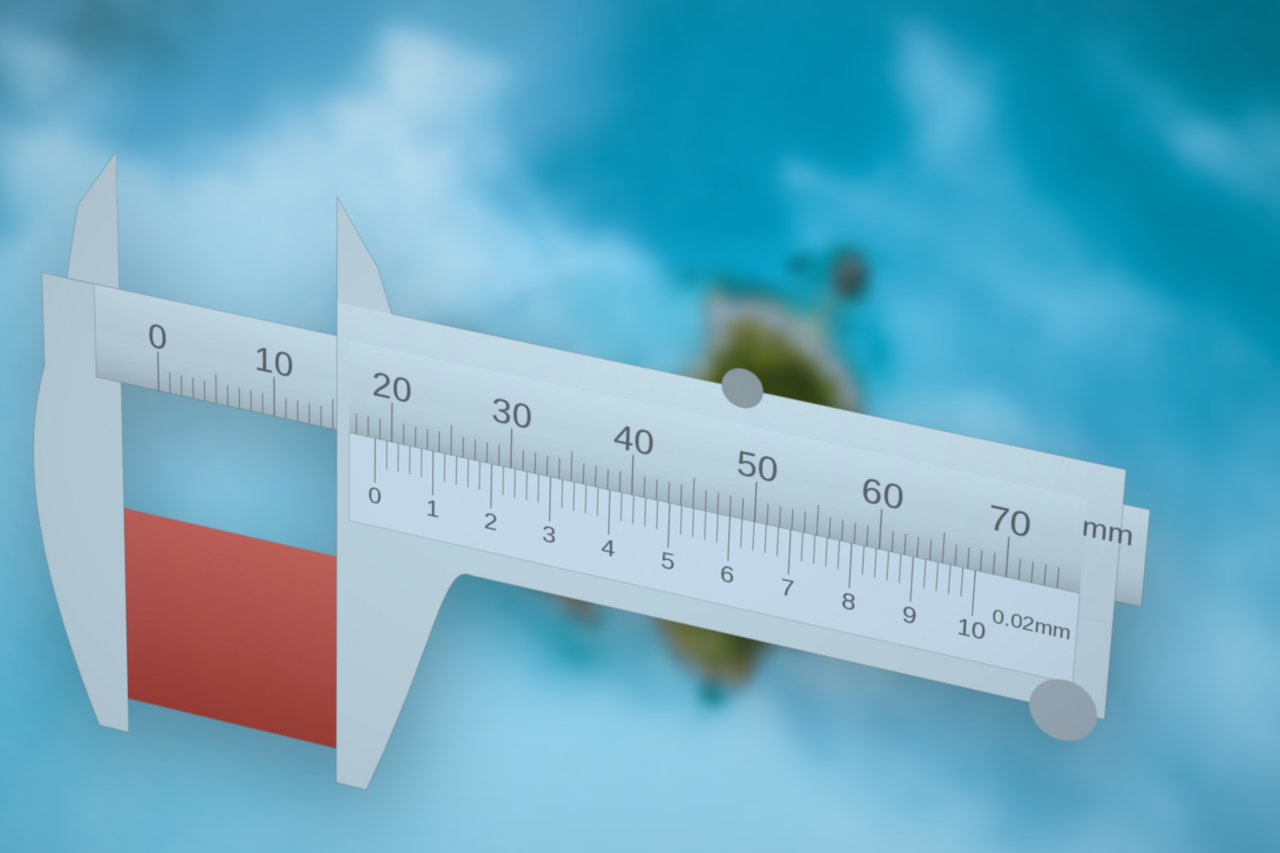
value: 18.6
